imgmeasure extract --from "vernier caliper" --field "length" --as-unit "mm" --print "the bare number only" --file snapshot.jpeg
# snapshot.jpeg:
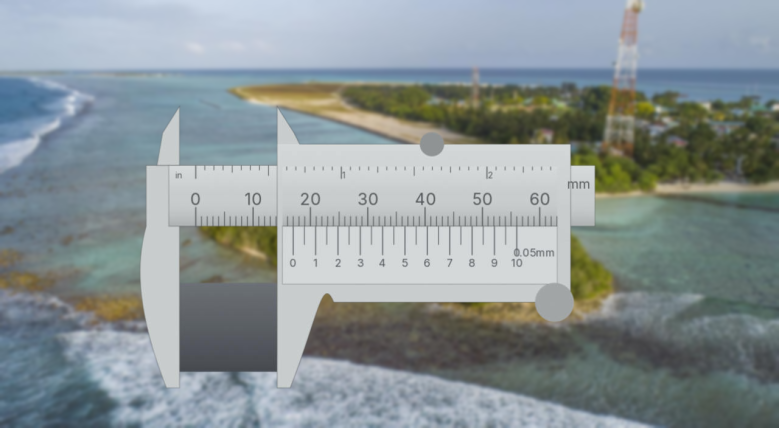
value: 17.0
